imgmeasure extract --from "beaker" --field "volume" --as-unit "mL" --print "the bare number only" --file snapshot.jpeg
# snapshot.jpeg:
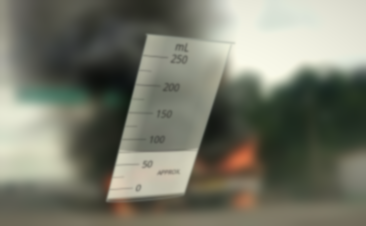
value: 75
